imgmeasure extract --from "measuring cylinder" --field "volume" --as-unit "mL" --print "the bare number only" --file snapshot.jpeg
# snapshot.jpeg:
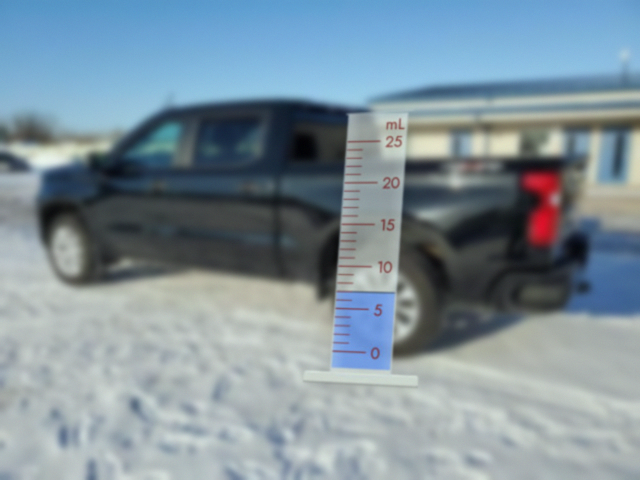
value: 7
